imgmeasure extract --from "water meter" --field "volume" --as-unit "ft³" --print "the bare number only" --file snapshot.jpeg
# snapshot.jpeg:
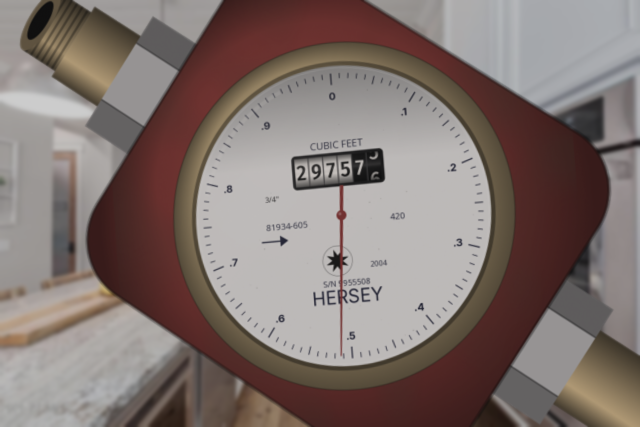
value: 297575.51
